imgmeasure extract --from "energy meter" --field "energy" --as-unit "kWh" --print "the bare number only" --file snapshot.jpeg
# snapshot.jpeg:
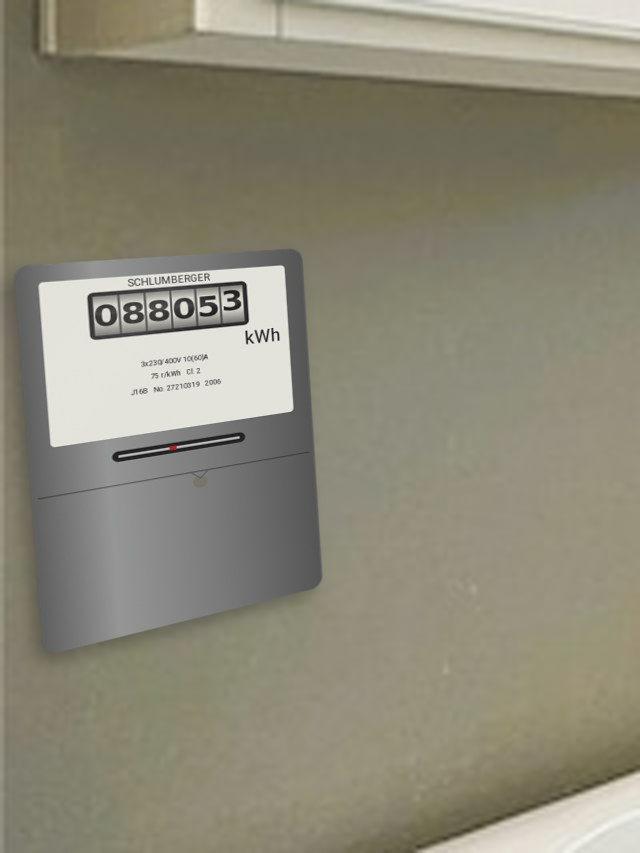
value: 88053
